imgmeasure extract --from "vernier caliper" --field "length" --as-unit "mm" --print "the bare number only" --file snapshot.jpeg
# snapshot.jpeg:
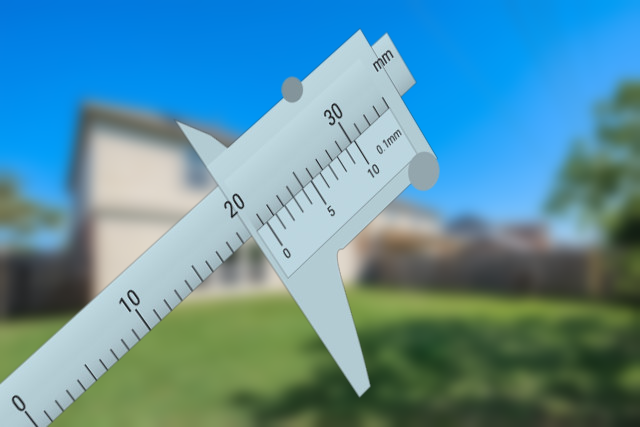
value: 21.3
